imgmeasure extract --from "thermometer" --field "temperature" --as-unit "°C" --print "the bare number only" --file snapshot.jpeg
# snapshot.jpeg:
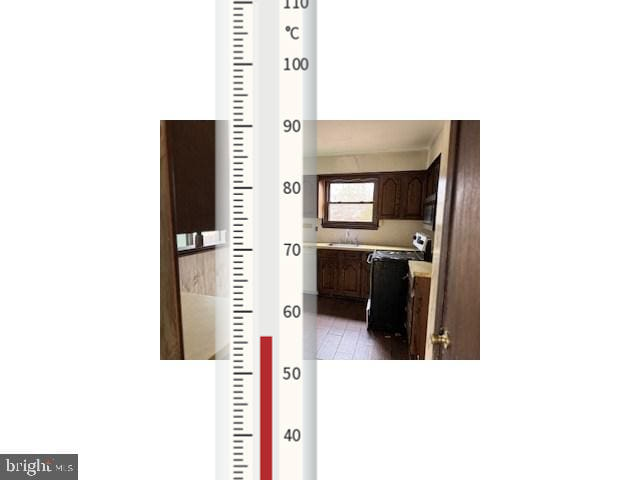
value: 56
